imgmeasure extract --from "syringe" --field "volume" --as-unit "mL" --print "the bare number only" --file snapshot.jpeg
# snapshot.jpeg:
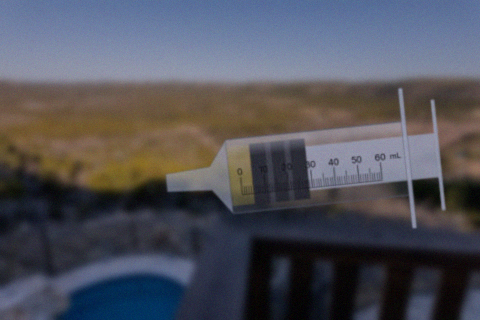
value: 5
